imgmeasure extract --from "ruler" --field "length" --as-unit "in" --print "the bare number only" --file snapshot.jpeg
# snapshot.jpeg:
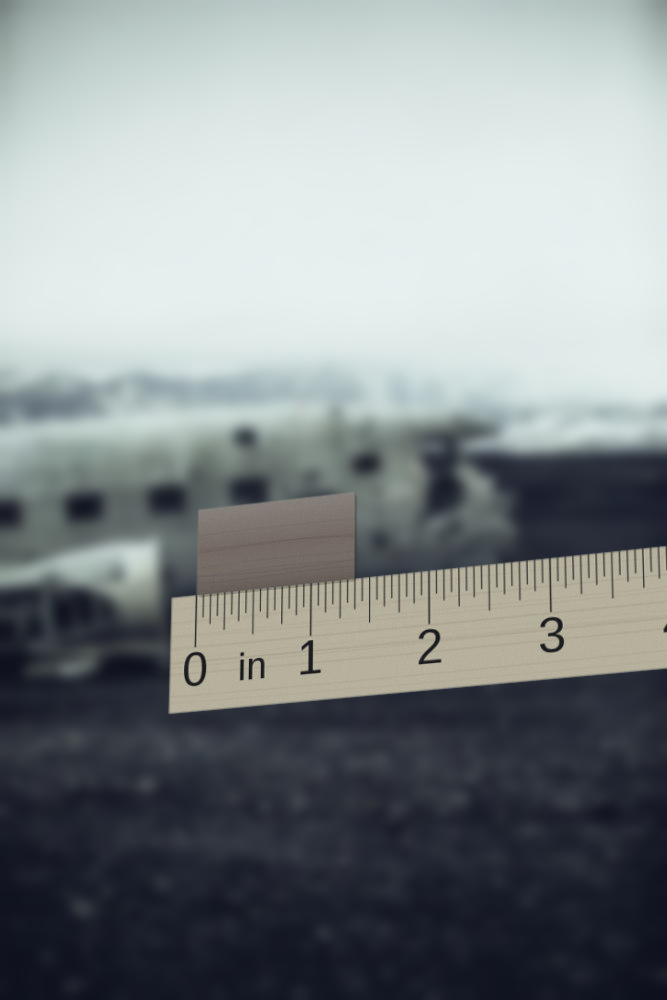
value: 1.375
